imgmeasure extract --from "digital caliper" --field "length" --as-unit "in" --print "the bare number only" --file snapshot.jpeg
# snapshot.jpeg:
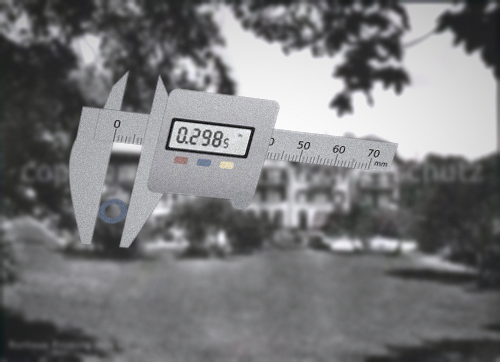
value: 0.2985
